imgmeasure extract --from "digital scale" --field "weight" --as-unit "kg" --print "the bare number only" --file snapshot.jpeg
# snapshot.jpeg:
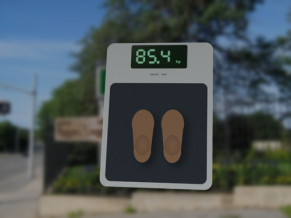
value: 85.4
